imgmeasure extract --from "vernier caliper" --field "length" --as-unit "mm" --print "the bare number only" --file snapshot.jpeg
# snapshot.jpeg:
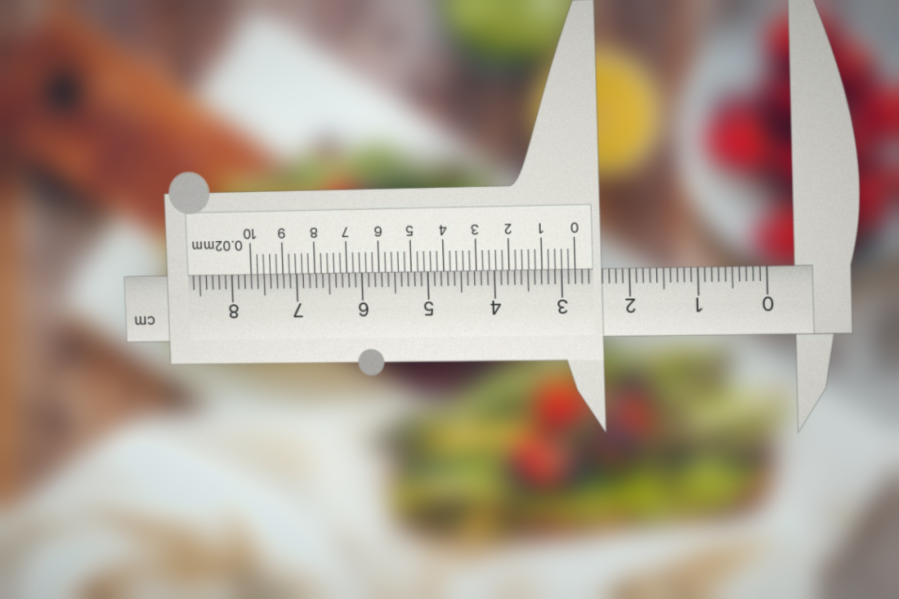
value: 28.0
